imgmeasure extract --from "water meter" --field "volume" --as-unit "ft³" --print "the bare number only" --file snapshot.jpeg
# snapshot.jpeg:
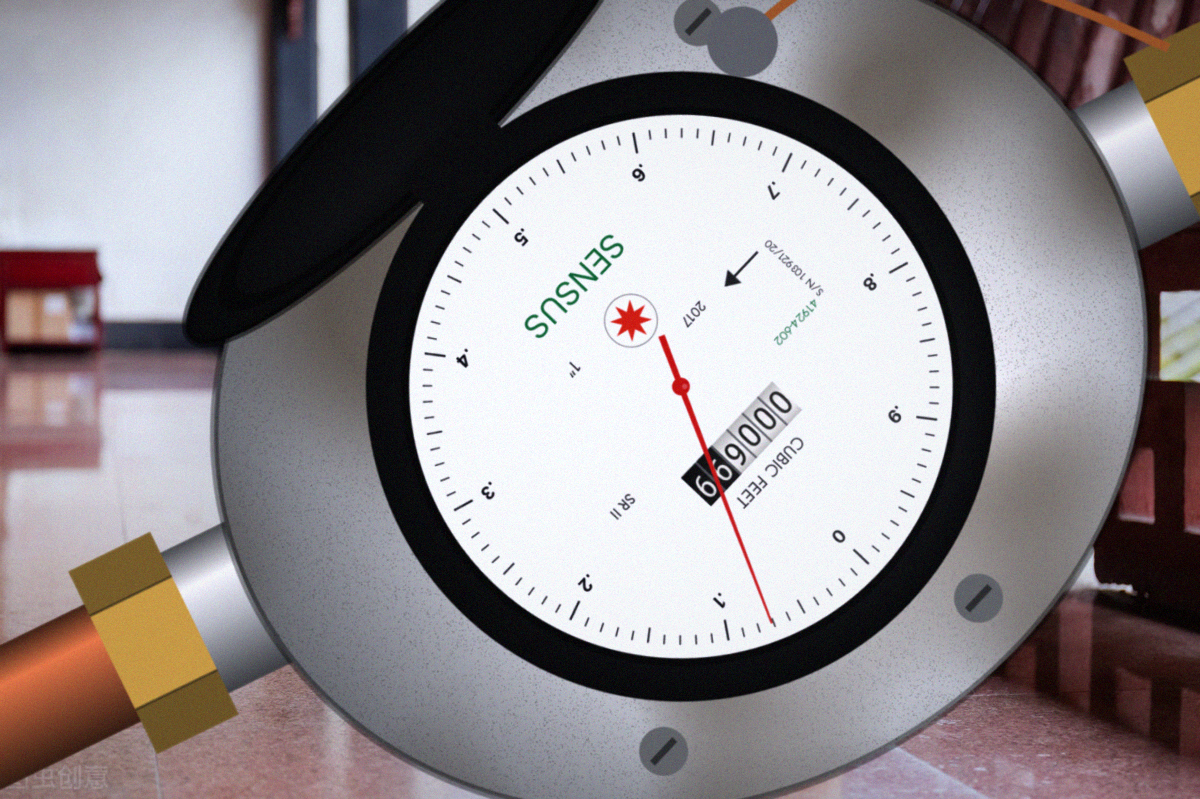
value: 699.07
